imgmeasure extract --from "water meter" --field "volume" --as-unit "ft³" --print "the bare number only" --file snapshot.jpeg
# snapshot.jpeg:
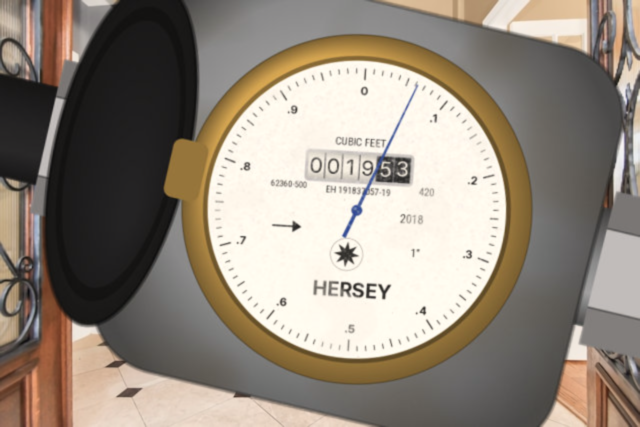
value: 1953.06
